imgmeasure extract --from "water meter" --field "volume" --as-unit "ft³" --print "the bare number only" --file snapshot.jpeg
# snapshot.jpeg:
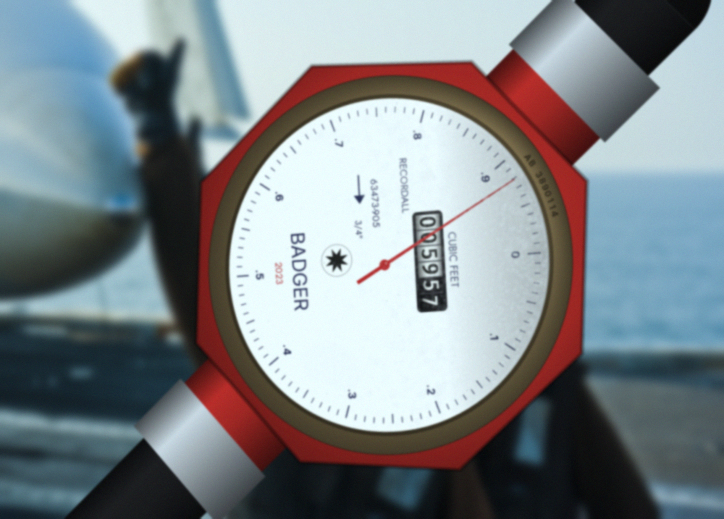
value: 5956.92
